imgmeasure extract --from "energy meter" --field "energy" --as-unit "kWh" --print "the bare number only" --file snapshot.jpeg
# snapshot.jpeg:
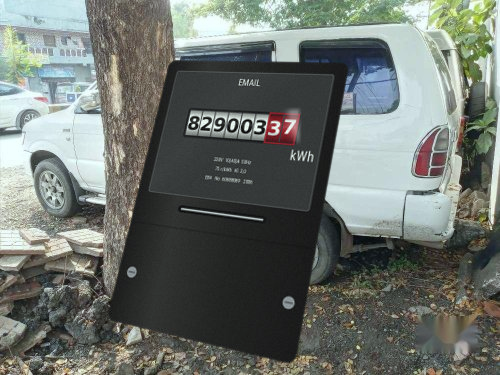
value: 829003.37
